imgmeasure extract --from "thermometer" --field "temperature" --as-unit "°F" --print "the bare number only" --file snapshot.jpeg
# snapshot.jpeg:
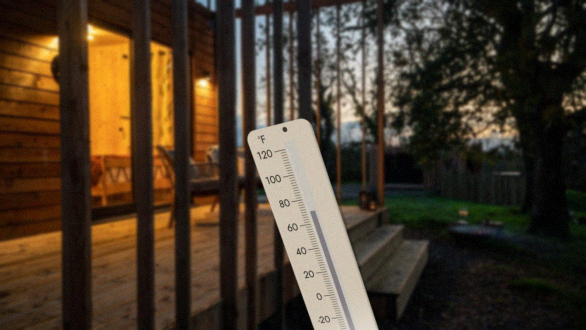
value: 70
